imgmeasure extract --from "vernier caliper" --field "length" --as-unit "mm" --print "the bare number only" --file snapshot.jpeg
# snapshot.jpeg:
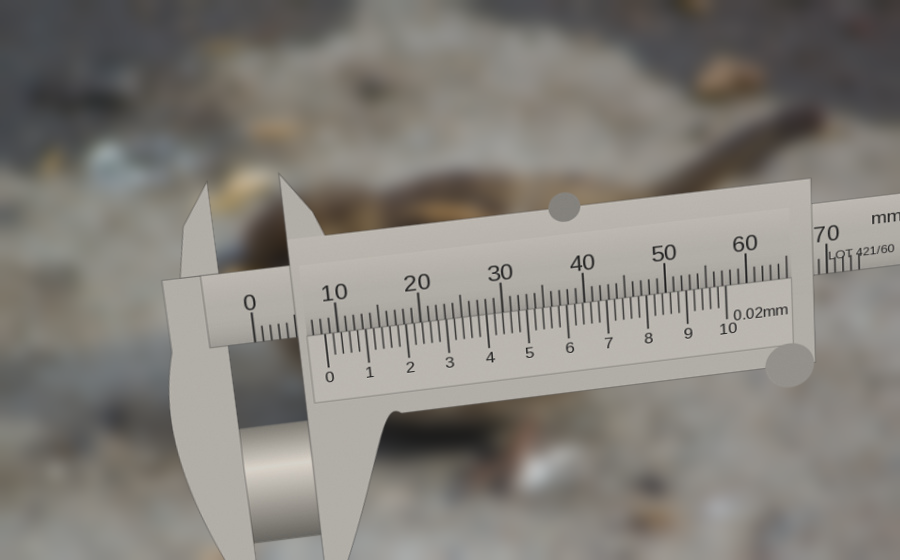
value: 8.4
